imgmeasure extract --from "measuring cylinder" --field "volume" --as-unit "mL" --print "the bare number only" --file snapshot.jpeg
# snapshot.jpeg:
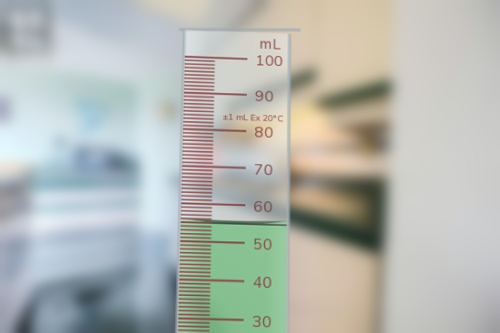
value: 55
